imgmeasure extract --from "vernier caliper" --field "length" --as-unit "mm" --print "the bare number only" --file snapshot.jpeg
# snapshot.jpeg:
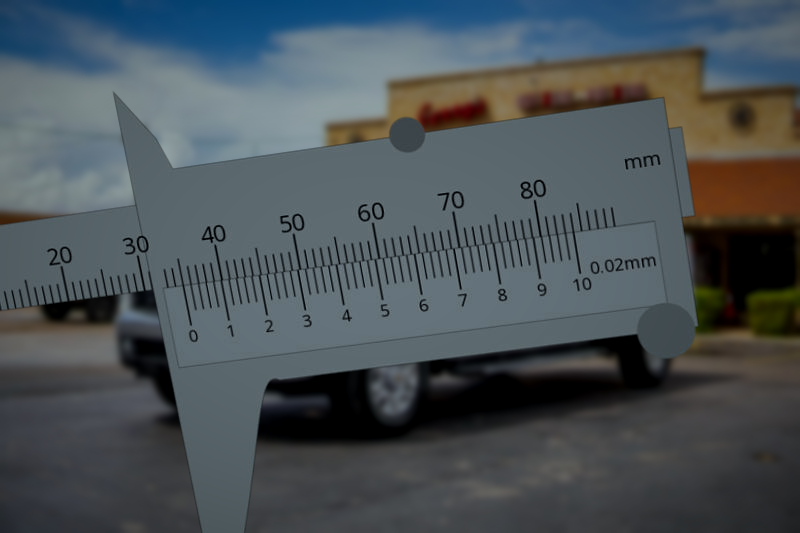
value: 35.0
